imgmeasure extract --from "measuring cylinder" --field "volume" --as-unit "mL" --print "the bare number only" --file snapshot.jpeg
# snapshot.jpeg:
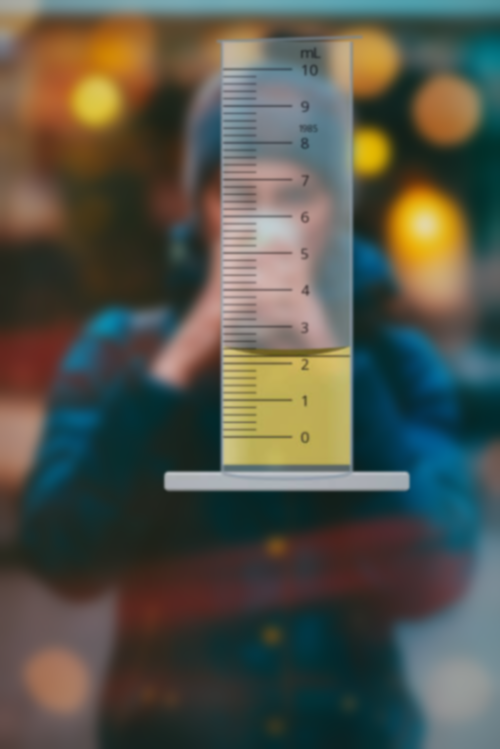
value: 2.2
